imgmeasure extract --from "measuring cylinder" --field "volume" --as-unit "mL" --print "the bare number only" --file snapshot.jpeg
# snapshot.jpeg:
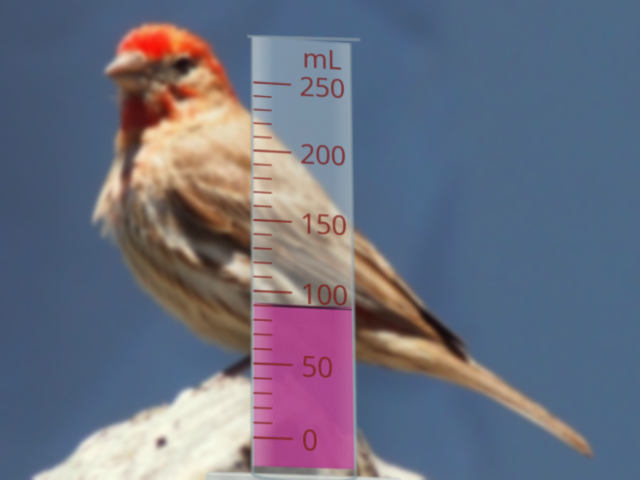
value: 90
